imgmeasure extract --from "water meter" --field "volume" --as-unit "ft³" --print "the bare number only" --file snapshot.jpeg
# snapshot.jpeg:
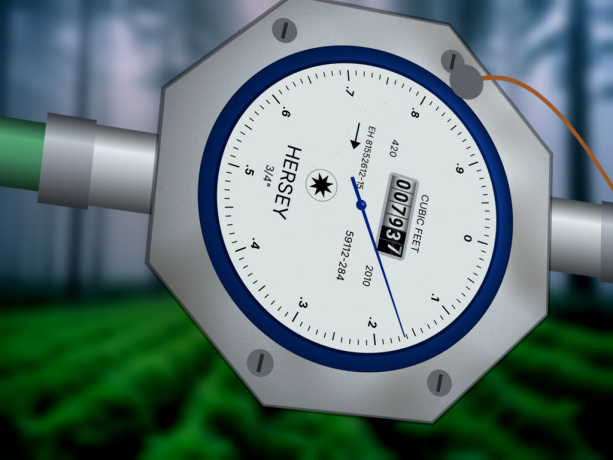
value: 7937.16
